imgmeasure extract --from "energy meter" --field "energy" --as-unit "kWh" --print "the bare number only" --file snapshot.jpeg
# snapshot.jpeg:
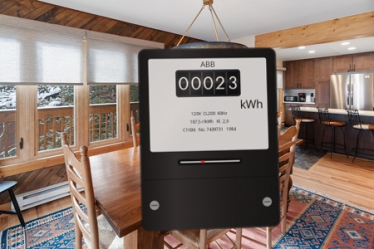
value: 23
